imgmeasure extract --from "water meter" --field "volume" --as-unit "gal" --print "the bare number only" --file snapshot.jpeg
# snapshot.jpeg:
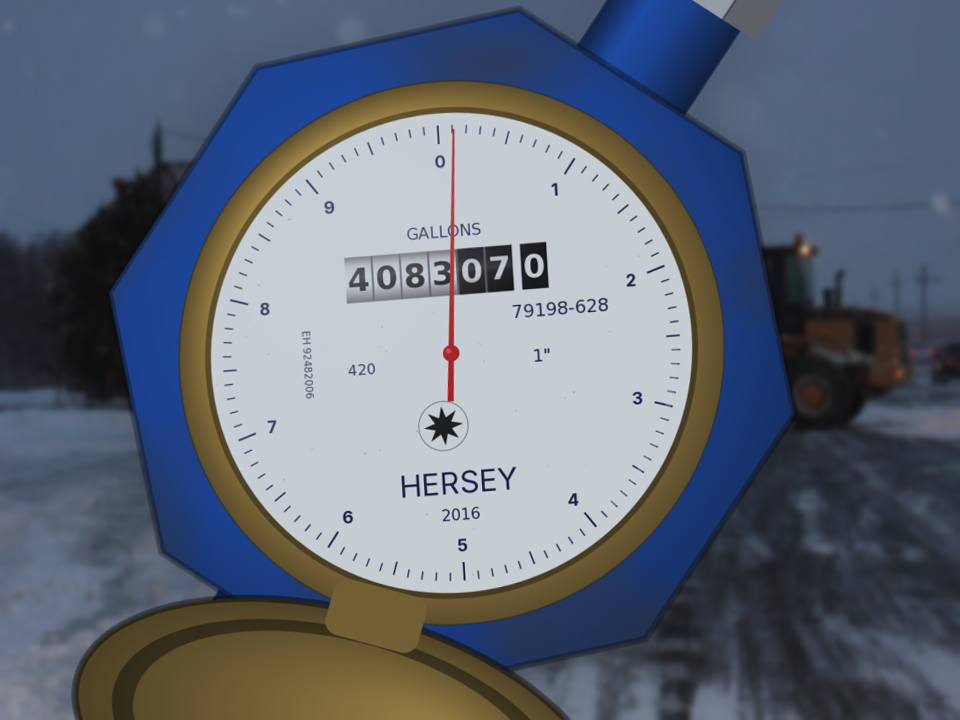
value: 4083070.1
